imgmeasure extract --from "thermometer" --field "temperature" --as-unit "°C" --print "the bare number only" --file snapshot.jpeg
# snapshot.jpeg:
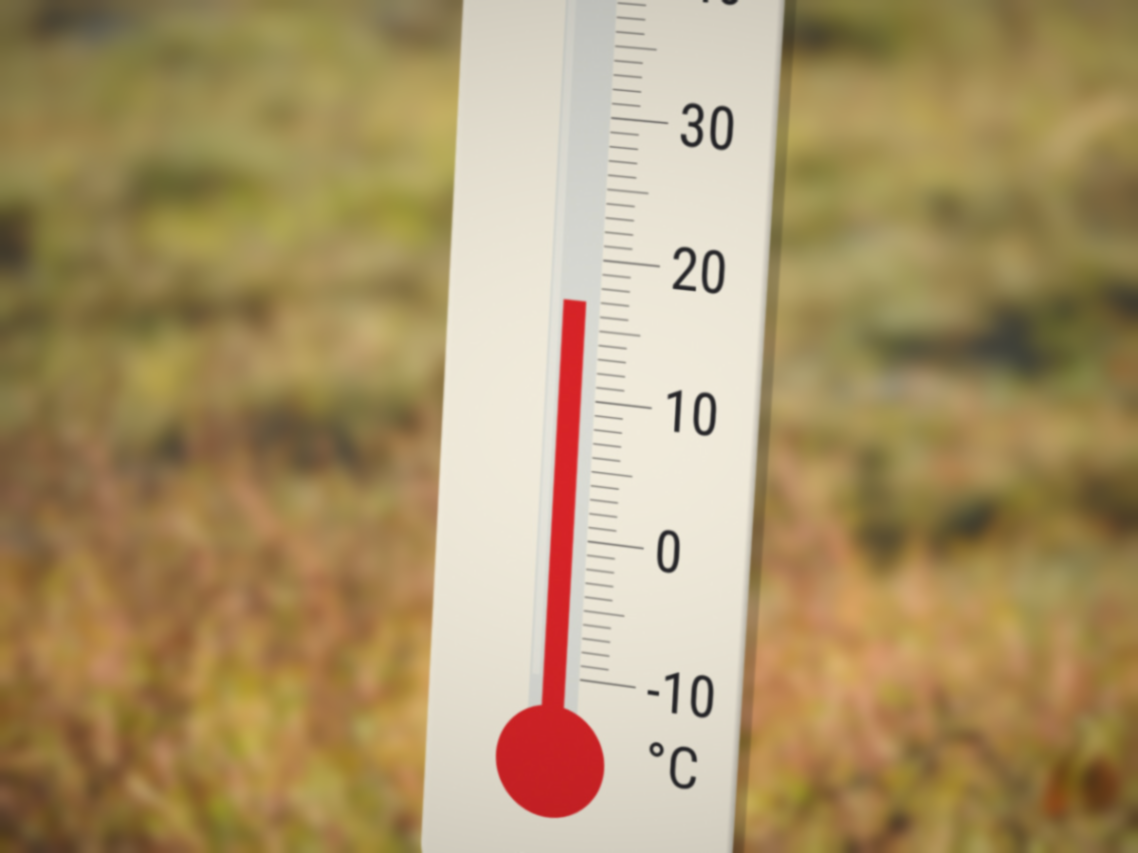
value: 17
